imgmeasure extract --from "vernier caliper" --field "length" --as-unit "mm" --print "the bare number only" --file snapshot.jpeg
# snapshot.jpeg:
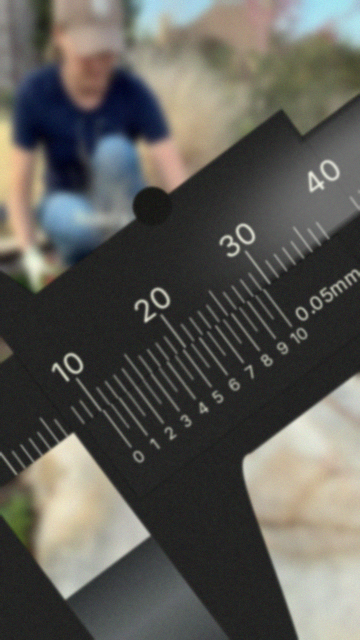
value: 10.2
